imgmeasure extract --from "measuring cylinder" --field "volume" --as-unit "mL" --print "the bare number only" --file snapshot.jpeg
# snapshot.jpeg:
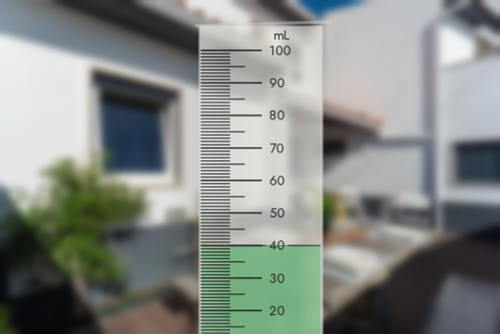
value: 40
